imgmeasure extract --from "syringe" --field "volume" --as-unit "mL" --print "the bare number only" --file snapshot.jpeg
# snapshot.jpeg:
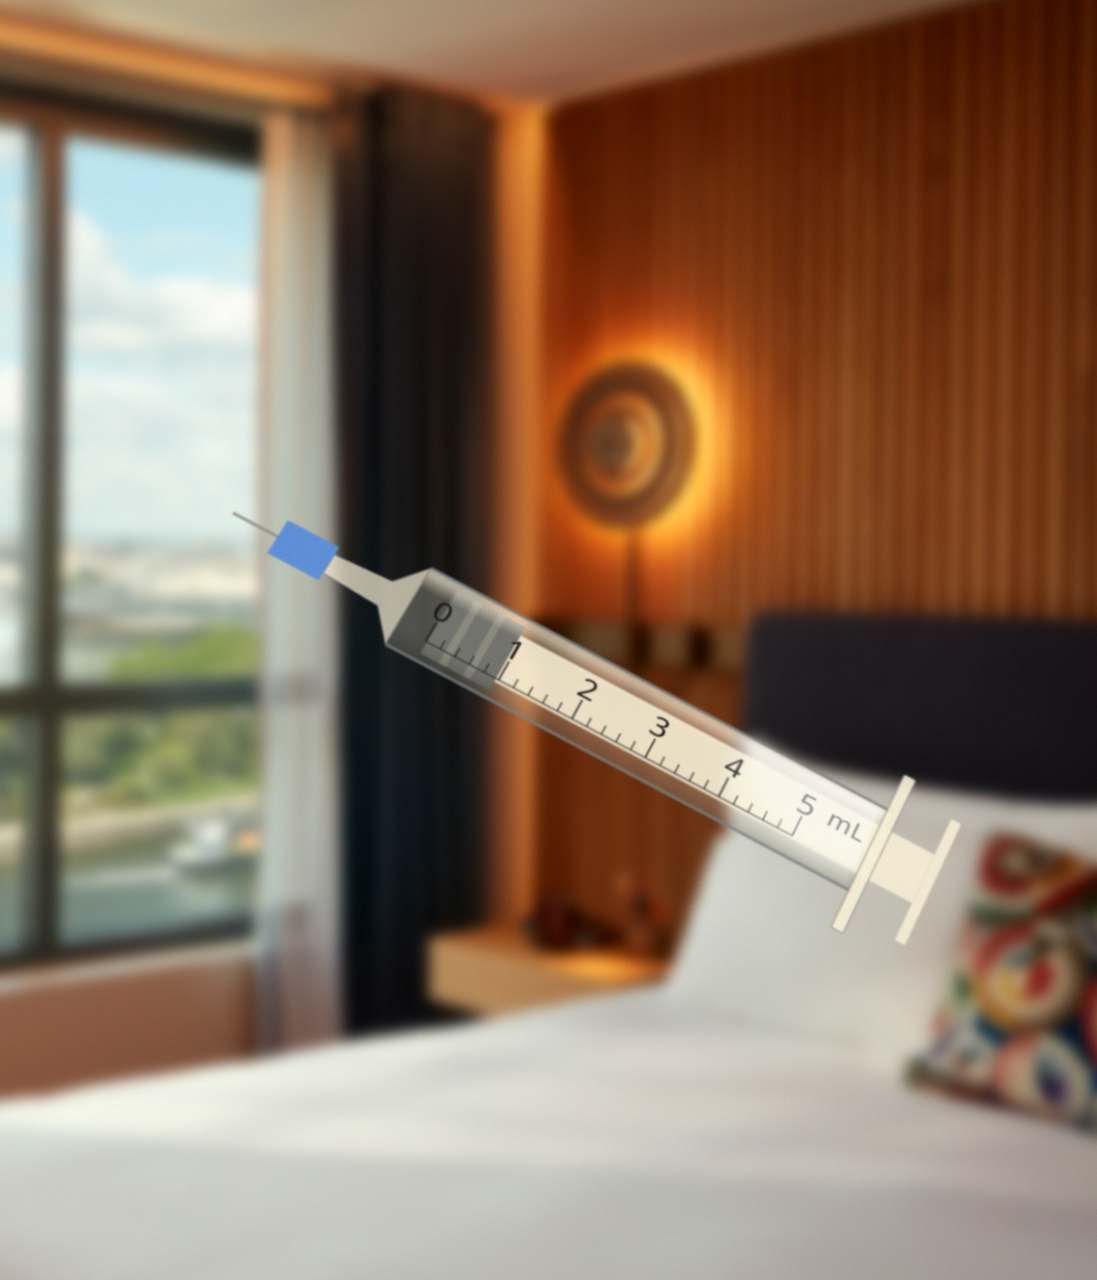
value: 0
